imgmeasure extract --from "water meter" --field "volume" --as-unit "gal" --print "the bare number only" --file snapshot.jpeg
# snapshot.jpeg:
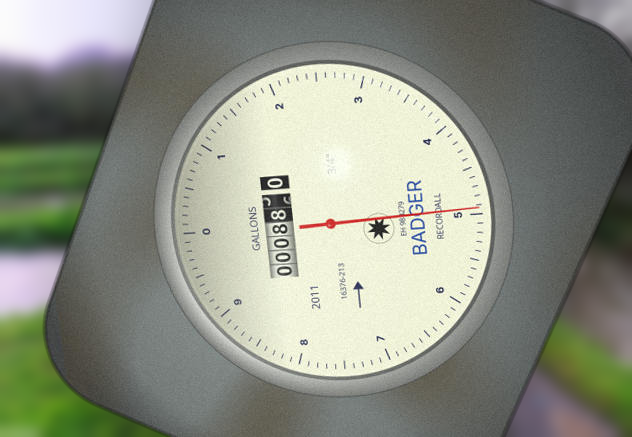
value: 8854.9
